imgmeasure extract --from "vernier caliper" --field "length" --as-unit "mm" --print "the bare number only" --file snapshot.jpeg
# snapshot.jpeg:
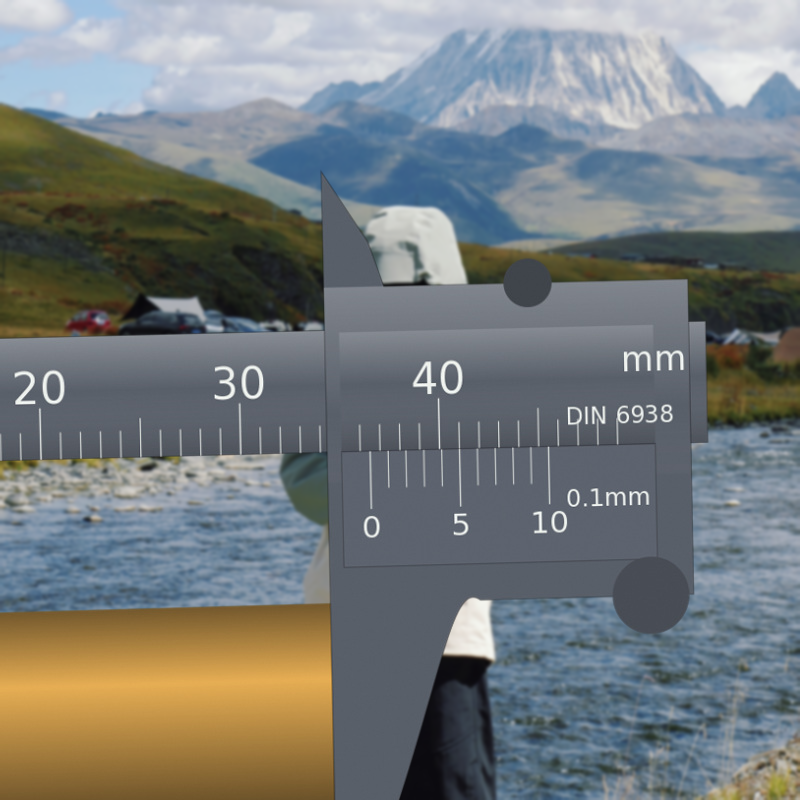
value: 36.5
